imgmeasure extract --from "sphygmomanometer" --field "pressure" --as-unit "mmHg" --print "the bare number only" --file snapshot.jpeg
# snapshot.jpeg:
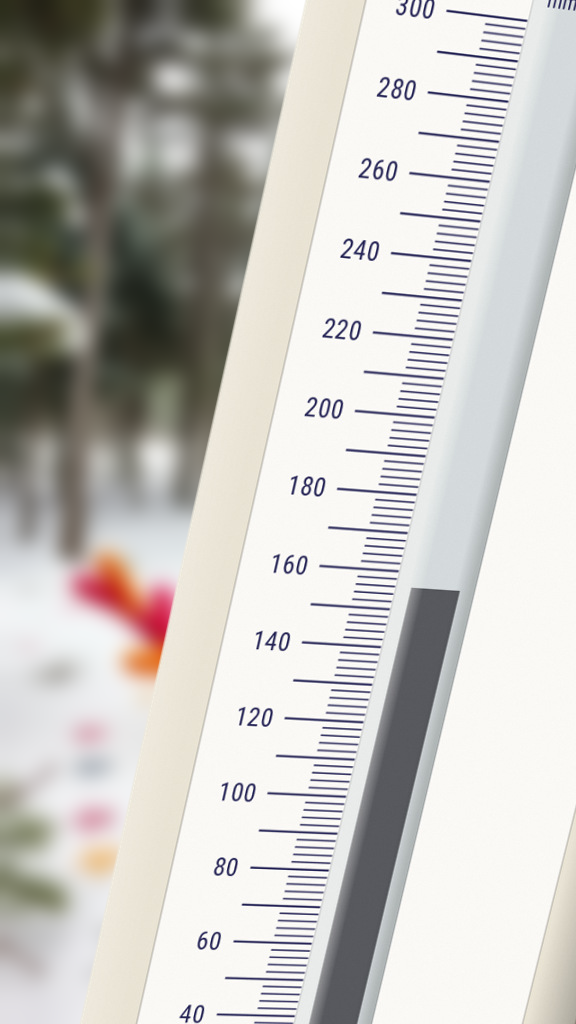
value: 156
